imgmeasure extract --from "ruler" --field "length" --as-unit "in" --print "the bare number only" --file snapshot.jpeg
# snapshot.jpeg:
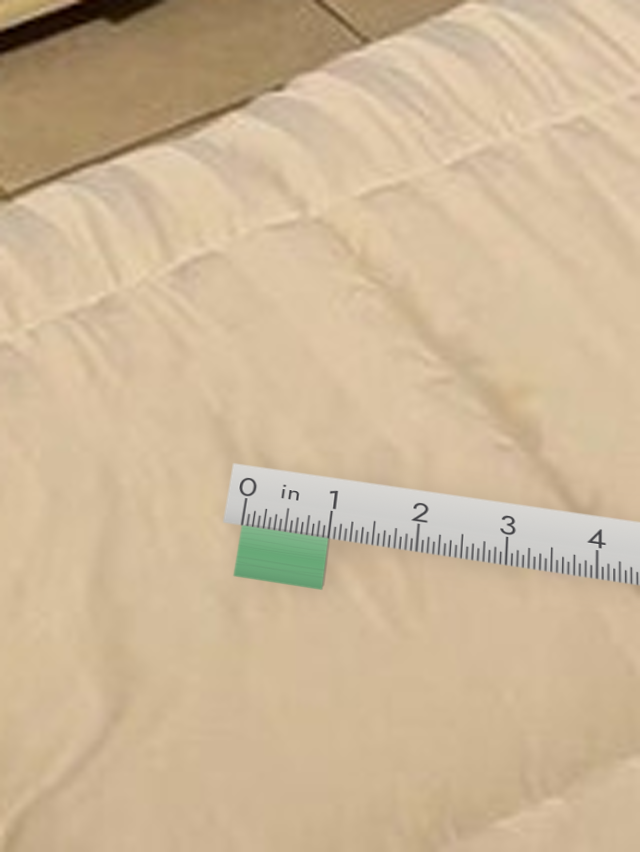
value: 1
